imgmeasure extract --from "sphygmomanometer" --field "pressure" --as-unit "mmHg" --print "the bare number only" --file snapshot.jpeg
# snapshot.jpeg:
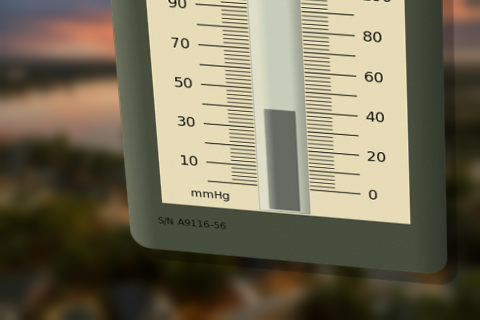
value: 40
